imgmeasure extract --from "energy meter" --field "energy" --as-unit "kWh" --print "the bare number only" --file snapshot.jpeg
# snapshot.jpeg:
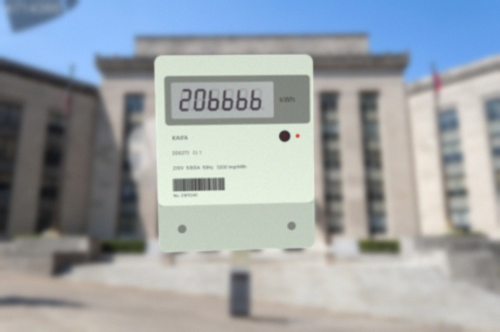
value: 206666
